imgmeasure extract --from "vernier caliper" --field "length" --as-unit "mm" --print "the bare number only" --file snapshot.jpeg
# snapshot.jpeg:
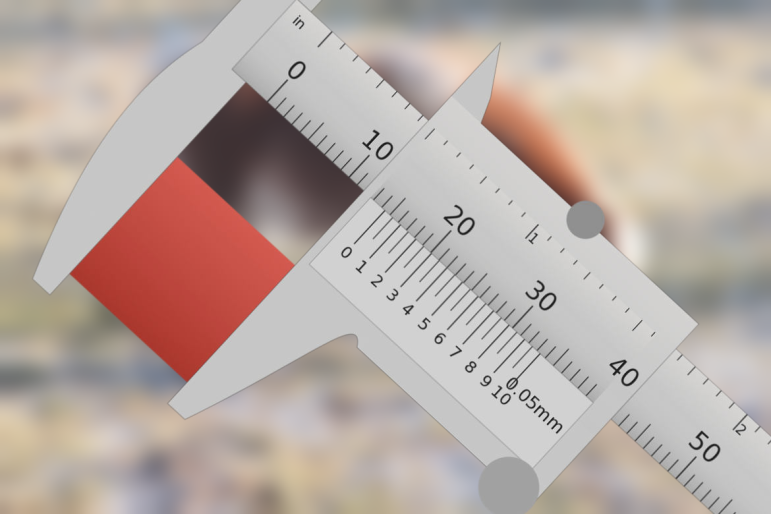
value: 14.4
